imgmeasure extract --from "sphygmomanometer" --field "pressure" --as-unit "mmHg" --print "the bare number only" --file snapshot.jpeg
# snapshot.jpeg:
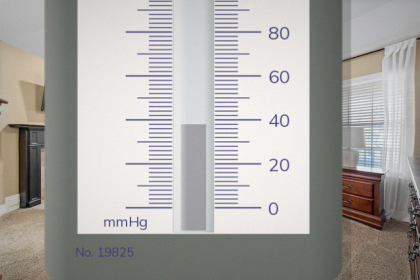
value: 38
